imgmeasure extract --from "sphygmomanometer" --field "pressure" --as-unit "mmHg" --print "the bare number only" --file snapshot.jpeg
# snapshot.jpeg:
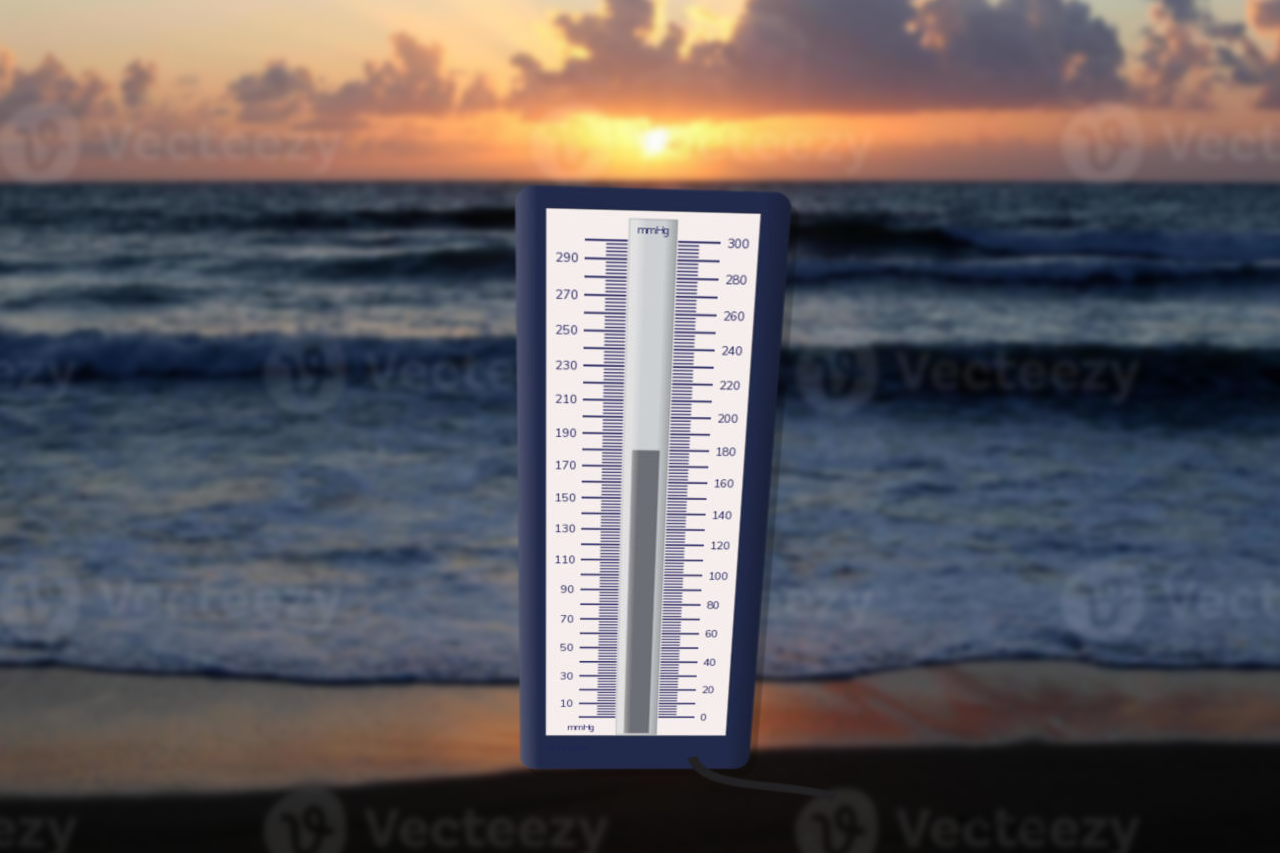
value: 180
